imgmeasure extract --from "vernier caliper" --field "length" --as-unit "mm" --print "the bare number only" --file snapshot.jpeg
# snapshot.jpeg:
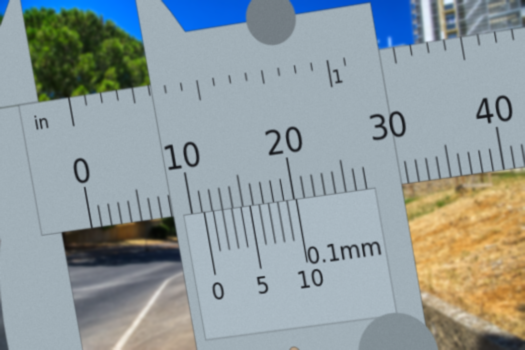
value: 11.2
